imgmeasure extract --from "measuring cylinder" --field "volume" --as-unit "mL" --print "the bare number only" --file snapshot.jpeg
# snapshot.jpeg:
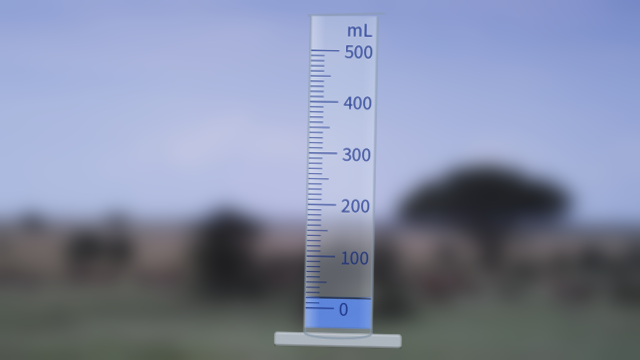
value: 20
